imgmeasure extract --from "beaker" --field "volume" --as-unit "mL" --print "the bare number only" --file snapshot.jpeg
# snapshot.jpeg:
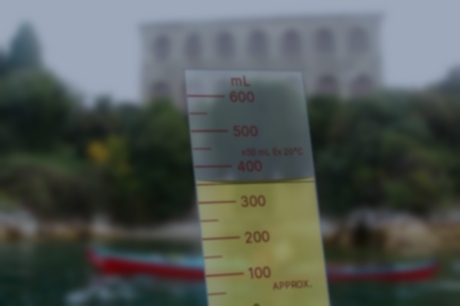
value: 350
